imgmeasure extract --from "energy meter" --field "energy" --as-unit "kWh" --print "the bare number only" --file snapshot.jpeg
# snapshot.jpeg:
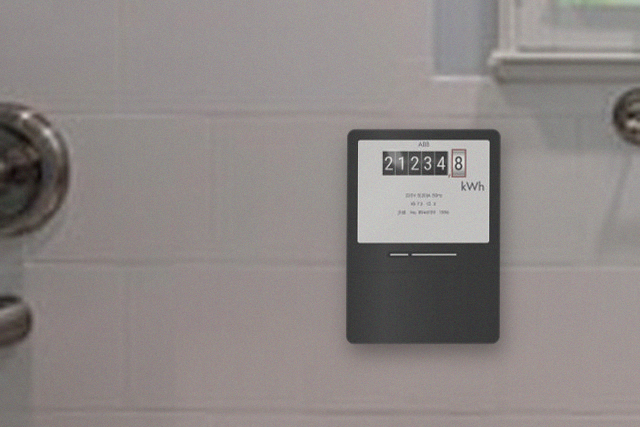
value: 21234.8
